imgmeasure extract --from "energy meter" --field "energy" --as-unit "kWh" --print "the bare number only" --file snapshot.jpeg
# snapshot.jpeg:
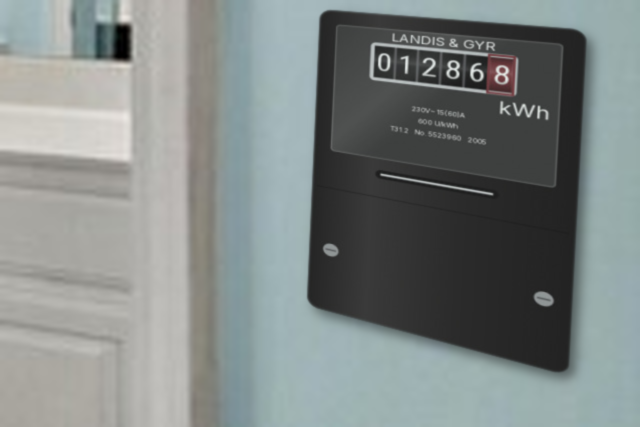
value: 1286.8
